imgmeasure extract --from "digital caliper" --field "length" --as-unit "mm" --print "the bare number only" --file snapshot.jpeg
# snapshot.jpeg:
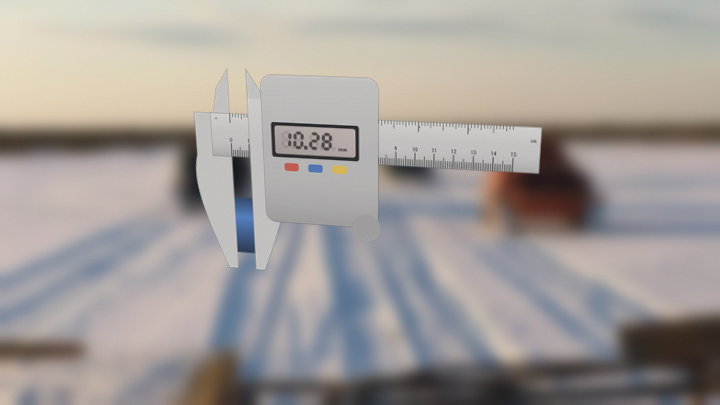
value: 10.28
